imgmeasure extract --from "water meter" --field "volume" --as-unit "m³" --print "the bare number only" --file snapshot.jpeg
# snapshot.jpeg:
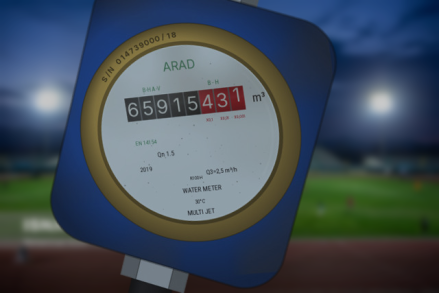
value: 65915.431
